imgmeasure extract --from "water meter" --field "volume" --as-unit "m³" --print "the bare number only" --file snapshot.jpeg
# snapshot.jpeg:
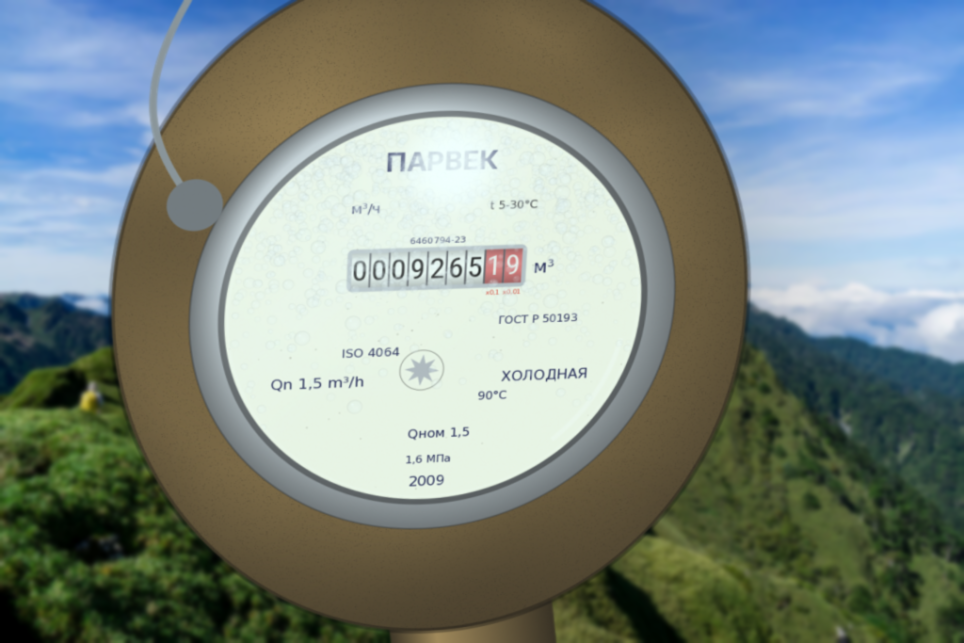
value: 9265.19
